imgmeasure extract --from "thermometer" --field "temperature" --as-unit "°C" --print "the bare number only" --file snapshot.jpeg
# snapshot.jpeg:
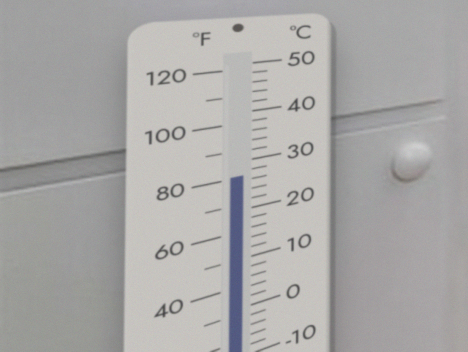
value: 27
